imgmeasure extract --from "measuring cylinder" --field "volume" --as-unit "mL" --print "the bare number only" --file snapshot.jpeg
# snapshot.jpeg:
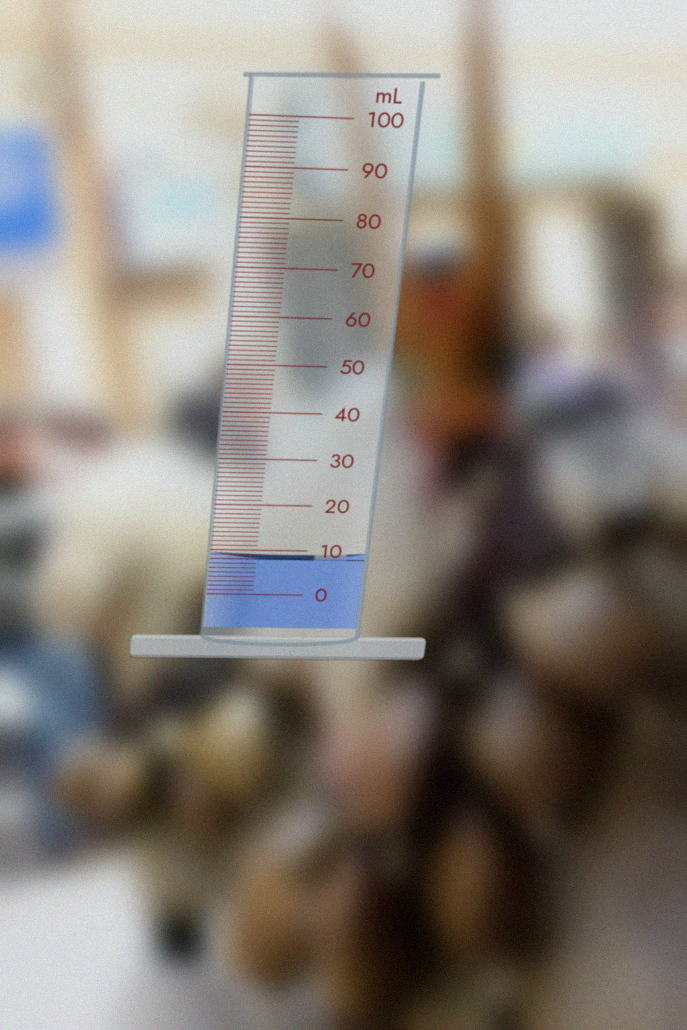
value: 8
